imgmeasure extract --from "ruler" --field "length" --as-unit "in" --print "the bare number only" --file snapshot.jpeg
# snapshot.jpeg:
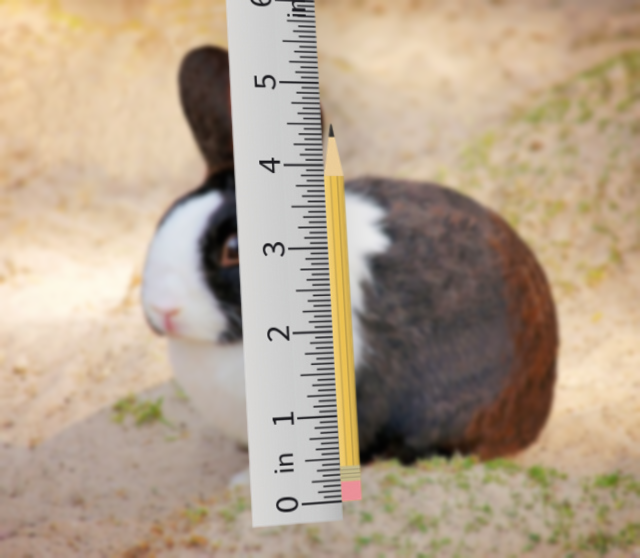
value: 4.5
